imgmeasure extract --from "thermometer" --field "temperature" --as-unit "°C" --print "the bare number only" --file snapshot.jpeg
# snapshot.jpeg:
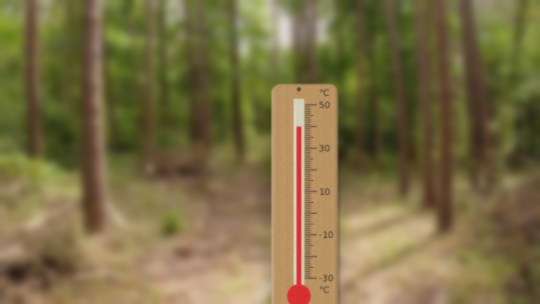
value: 40
